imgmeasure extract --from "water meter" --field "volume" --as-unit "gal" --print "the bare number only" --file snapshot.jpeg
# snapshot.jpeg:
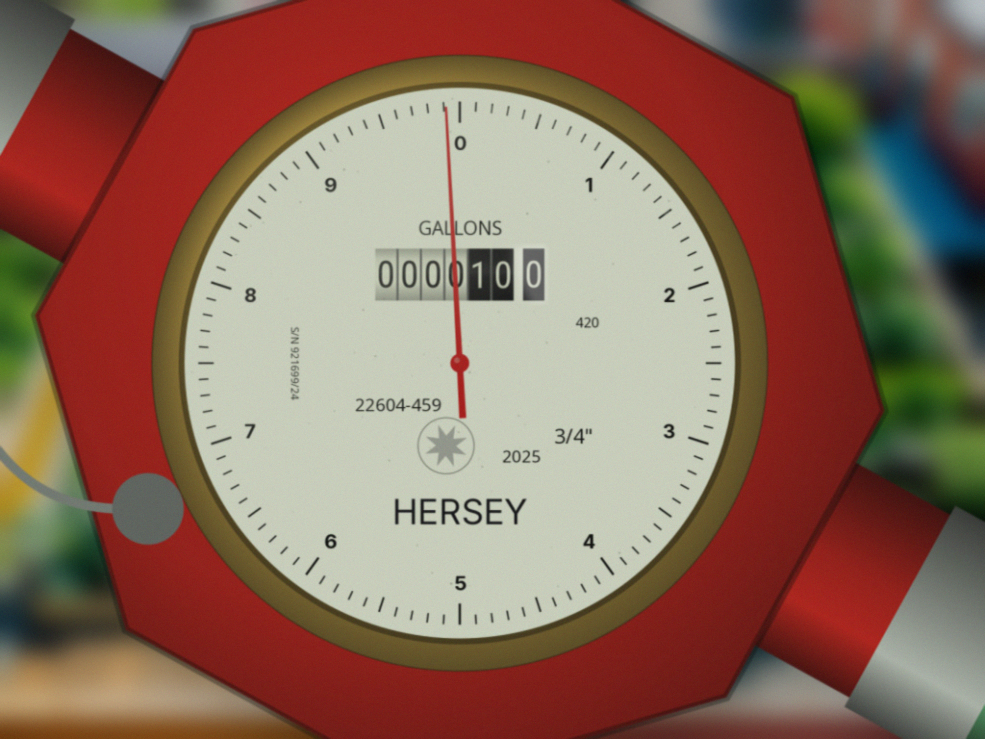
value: 99.9
